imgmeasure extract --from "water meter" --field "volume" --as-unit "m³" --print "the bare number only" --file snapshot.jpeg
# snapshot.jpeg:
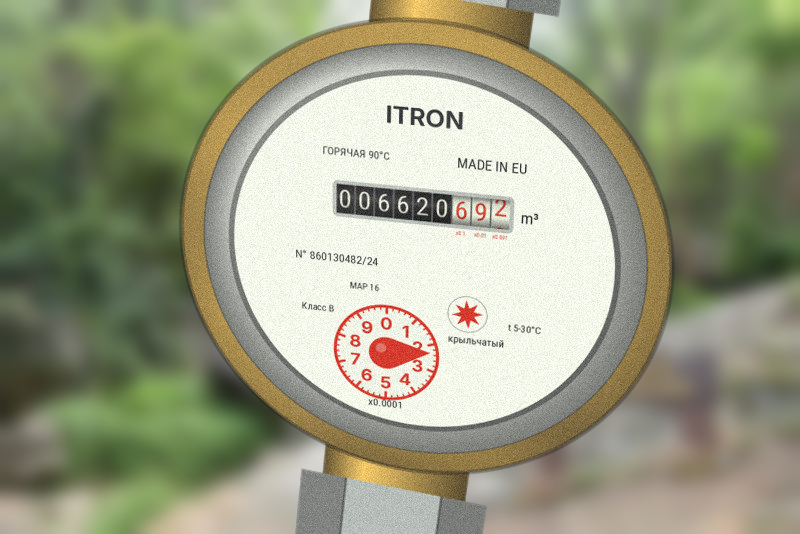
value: 6620.6922
